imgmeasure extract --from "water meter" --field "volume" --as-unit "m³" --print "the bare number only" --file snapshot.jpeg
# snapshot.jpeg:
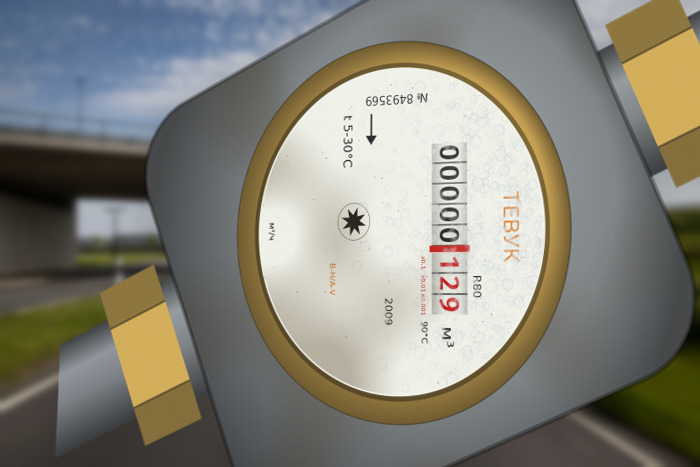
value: 0.129
